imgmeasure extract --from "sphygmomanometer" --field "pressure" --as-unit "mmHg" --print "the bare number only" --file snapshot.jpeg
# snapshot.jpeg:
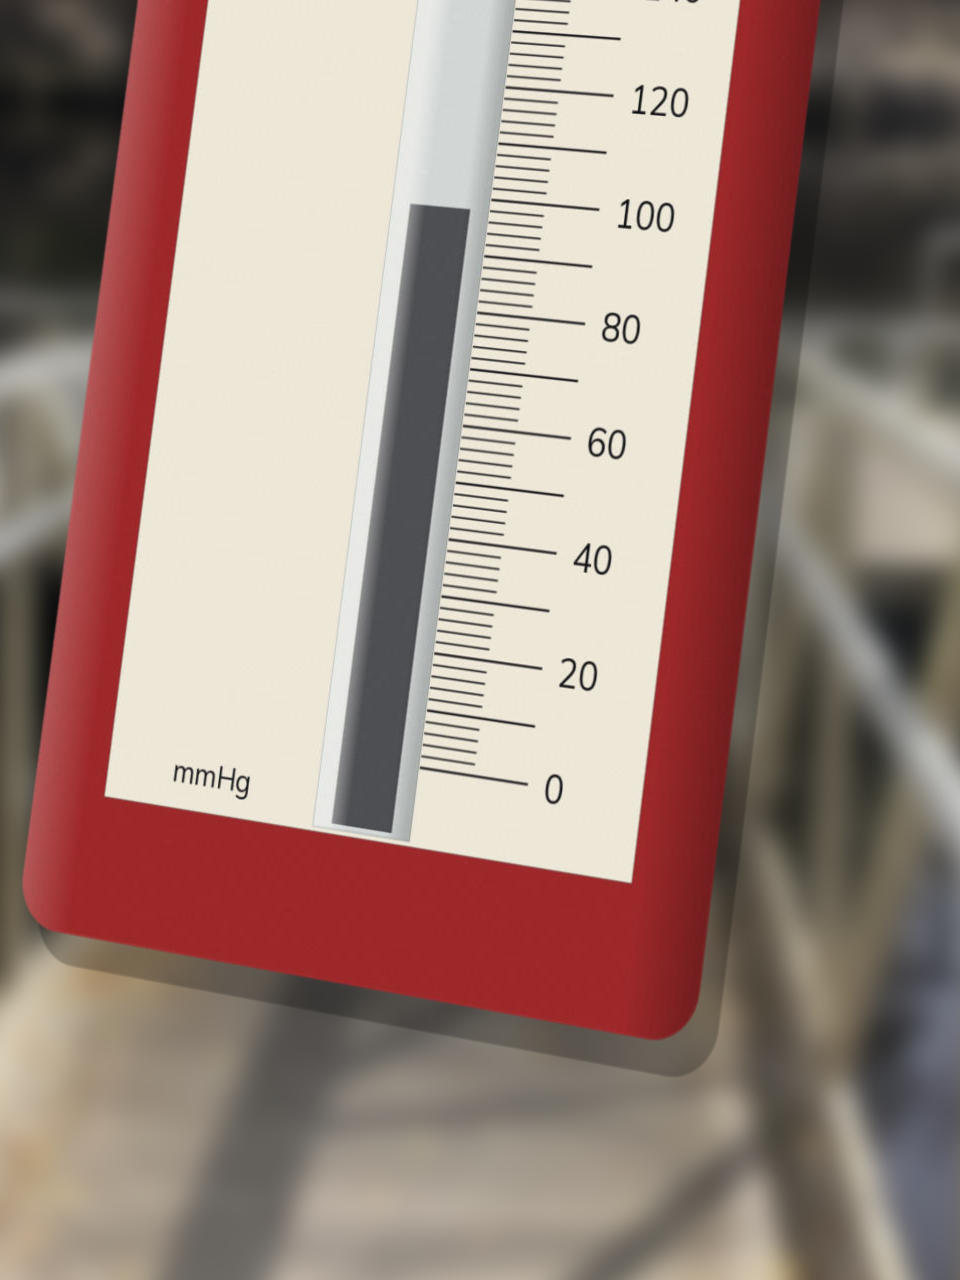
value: 98
